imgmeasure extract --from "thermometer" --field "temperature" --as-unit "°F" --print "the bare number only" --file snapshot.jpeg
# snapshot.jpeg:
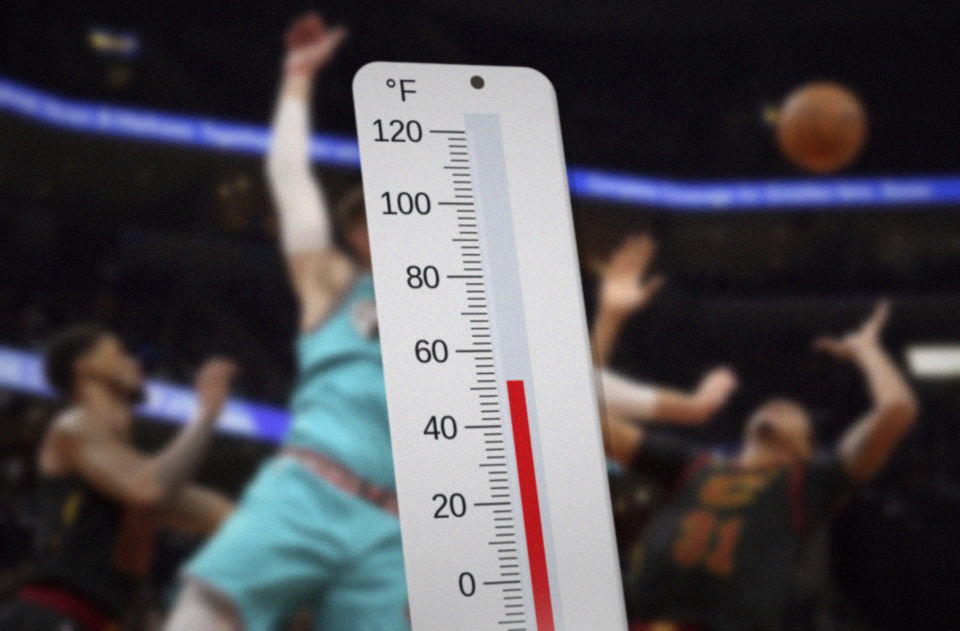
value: 52
